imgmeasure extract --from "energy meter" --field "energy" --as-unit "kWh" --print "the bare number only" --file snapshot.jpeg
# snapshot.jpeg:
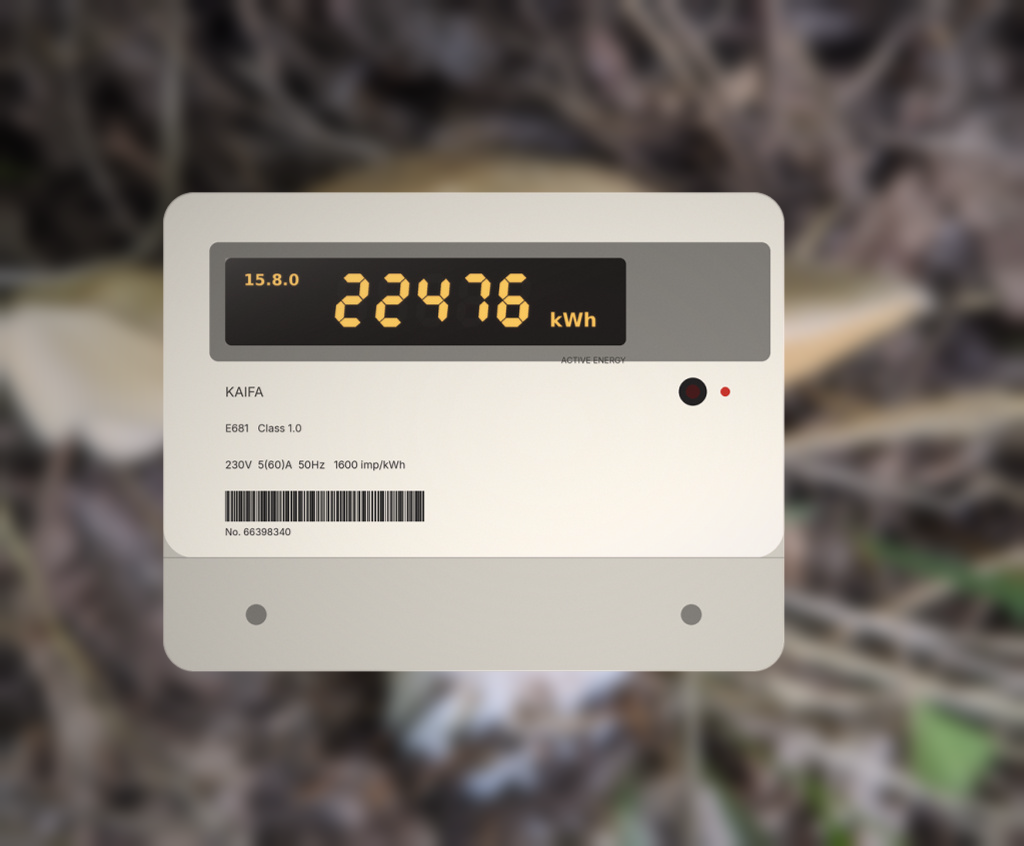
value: 22476
